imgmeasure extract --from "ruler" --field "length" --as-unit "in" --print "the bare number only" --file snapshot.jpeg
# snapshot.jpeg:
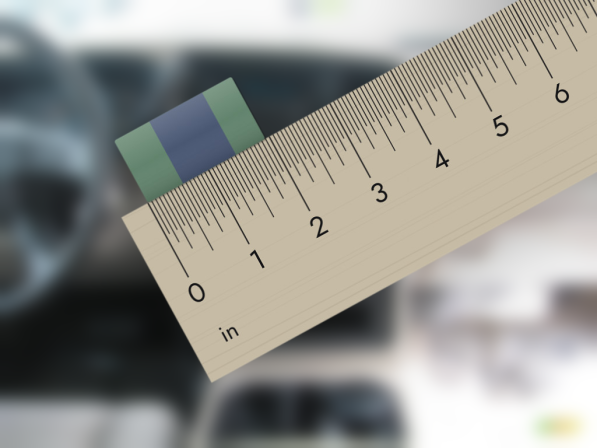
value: 1.9375
